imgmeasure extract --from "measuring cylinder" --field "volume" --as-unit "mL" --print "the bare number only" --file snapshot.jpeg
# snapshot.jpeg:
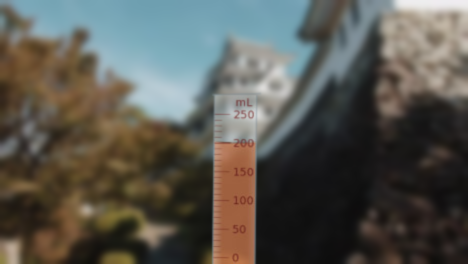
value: 200
